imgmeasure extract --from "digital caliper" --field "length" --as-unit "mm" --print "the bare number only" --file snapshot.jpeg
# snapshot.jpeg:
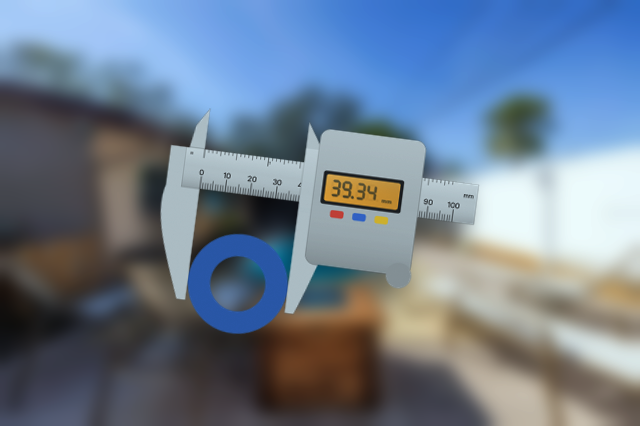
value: 39.34
